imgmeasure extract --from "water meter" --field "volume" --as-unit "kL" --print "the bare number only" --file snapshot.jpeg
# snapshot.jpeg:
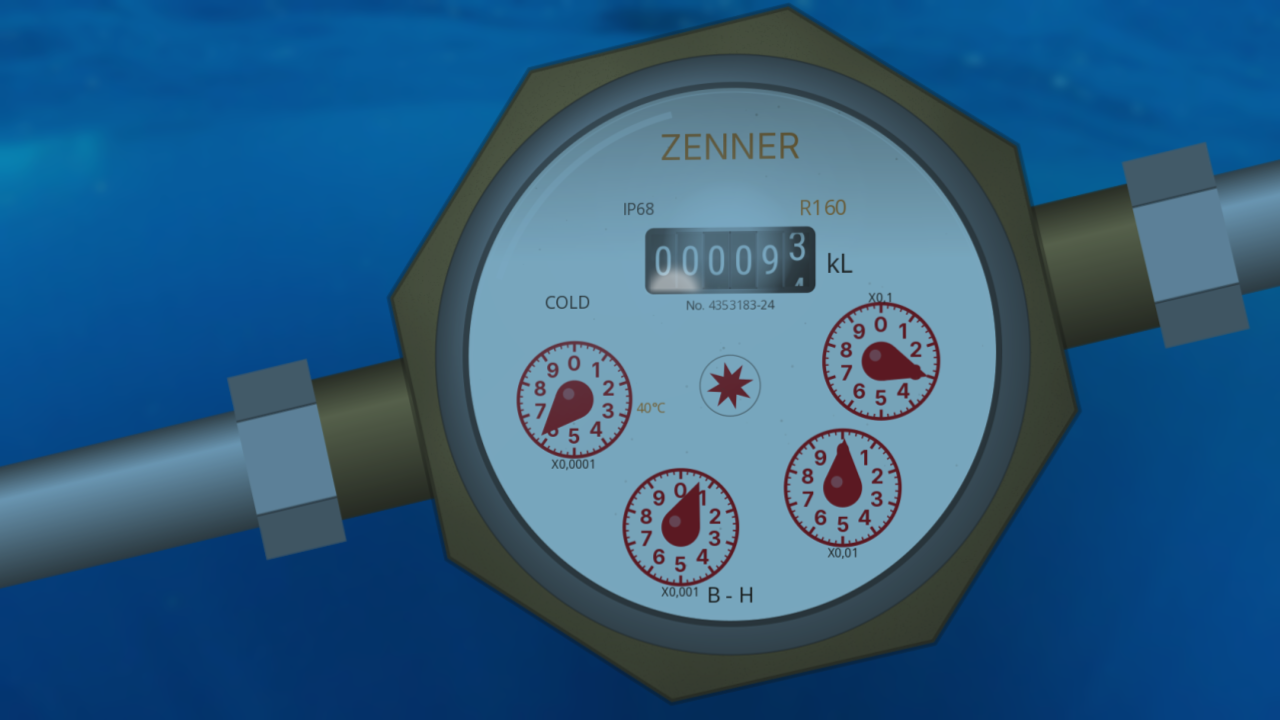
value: 93.3006
